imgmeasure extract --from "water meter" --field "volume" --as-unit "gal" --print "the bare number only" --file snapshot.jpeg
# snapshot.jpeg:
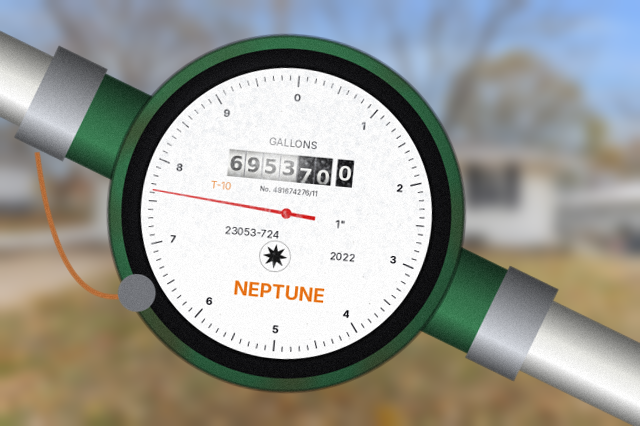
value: 6953697.6
